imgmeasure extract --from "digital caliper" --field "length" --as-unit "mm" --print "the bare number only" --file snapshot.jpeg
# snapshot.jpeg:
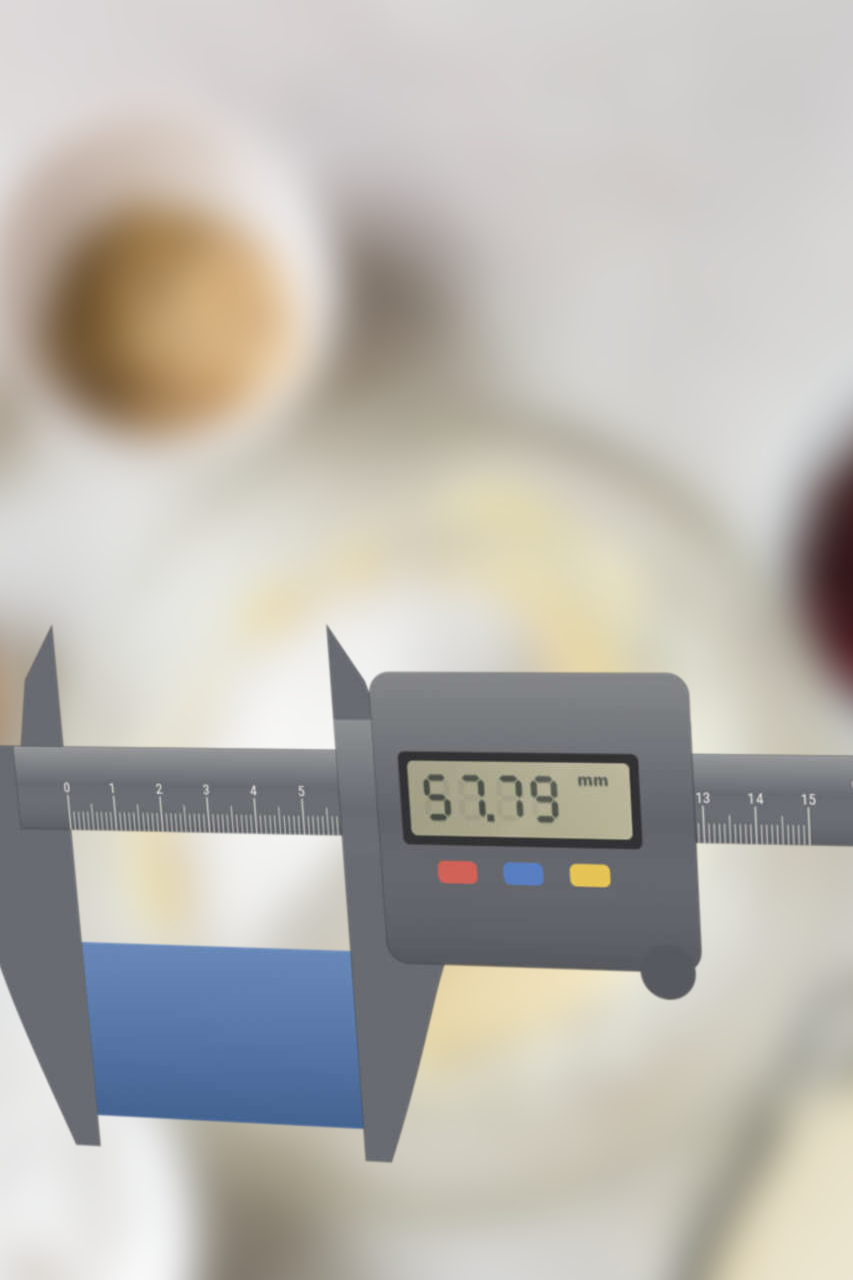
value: 57.79
